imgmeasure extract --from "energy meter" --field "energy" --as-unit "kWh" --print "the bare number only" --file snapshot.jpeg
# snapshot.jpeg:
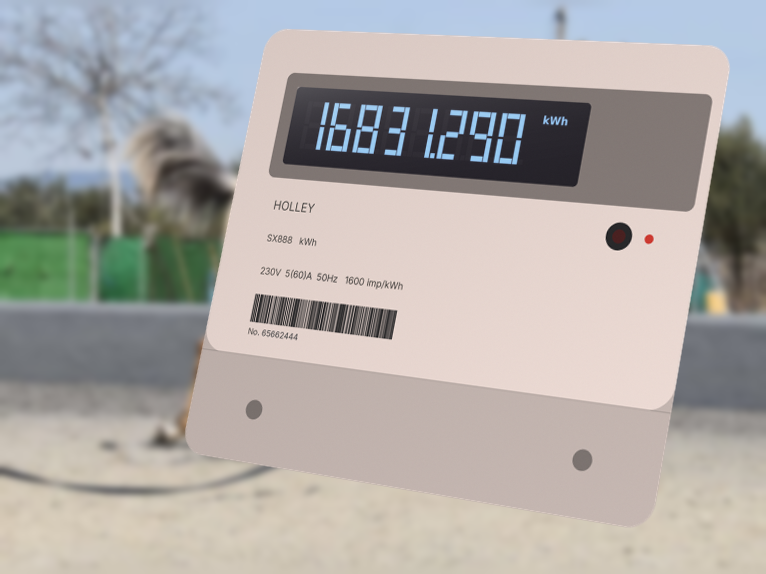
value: 16831.290
